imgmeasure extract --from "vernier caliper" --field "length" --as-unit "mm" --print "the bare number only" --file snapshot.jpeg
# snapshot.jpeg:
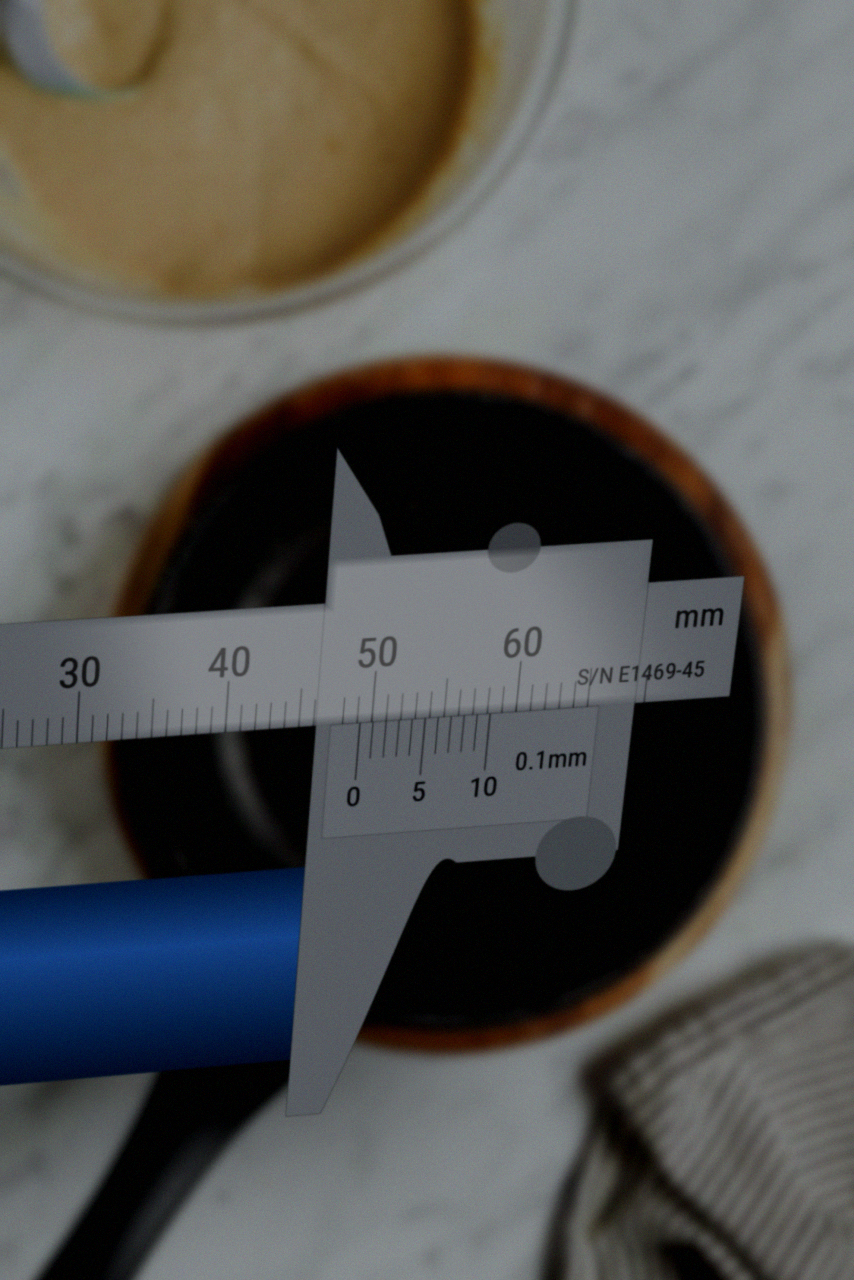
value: 49.2
